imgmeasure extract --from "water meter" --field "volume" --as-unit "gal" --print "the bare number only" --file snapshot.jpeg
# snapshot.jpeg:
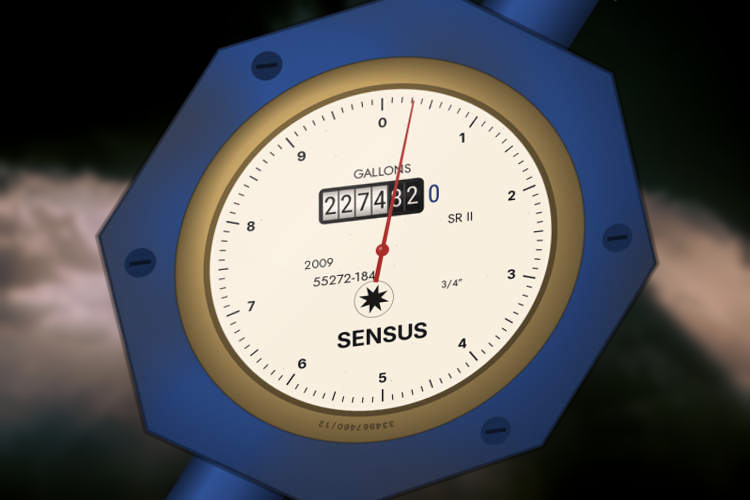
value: 2274820.3
